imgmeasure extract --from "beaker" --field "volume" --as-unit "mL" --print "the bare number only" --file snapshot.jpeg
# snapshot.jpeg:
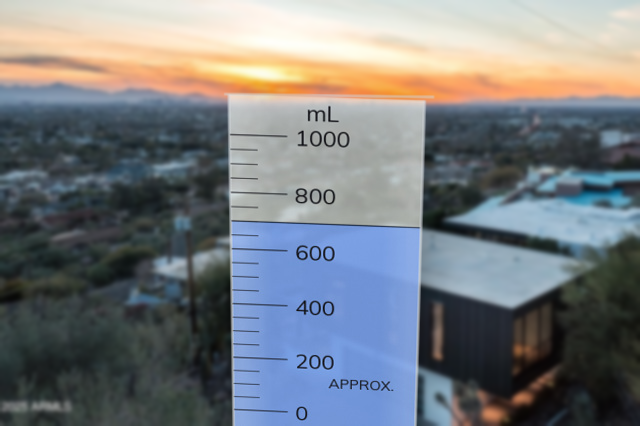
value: 700
